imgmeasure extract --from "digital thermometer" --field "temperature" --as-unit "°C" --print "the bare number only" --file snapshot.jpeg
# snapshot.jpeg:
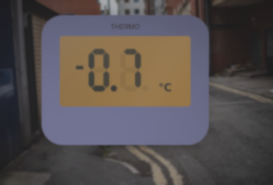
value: -0.7
